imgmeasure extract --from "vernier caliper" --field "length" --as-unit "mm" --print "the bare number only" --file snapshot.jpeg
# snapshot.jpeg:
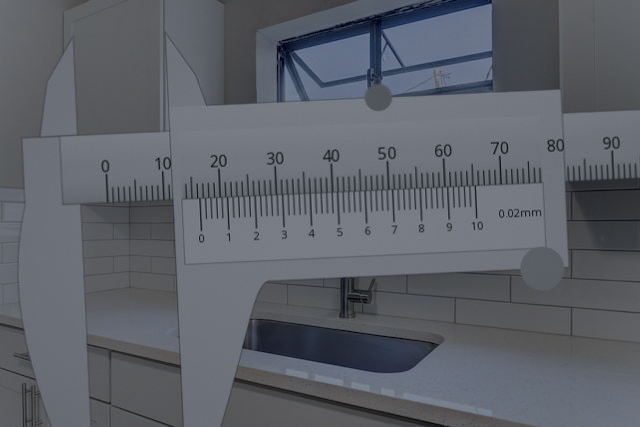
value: 16.4
